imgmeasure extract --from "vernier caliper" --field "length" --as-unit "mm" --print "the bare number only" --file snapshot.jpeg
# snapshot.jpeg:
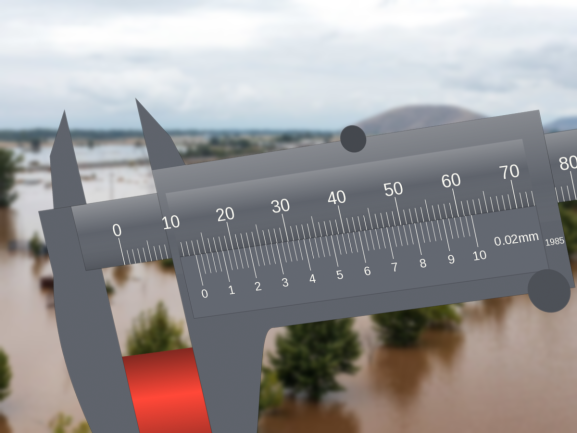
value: 13.2
